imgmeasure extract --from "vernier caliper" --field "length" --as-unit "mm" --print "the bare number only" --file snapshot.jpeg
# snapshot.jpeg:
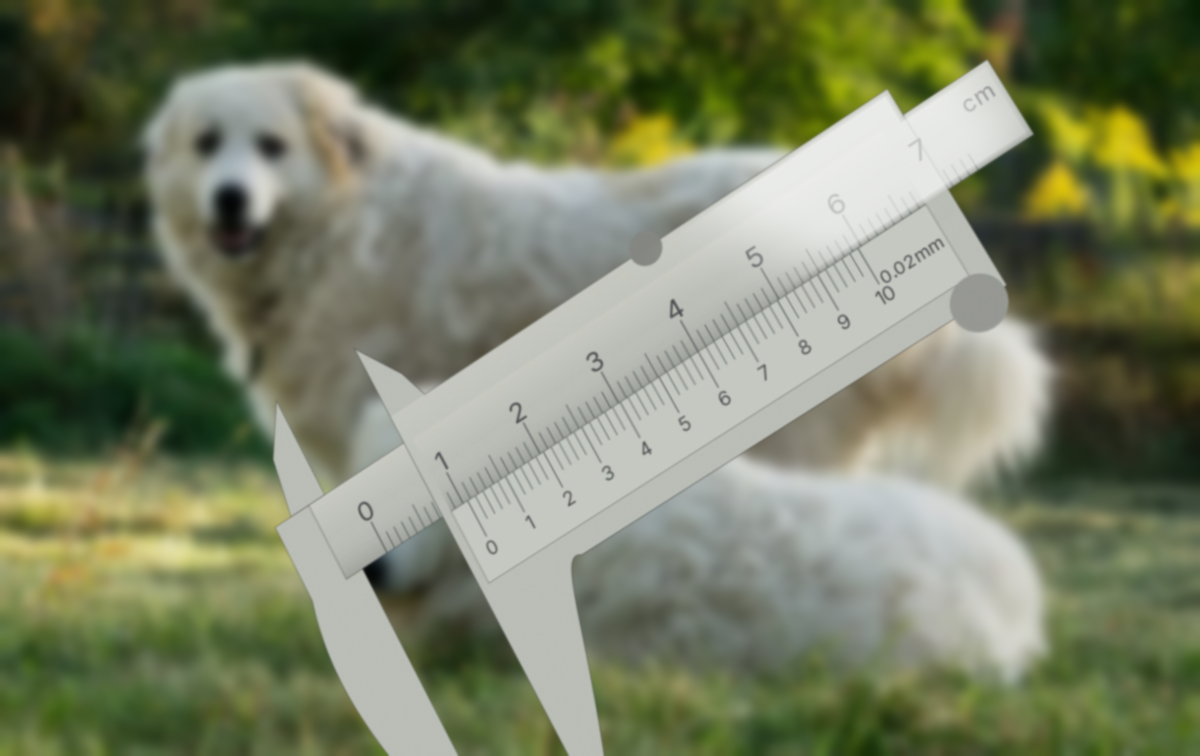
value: 10.6
